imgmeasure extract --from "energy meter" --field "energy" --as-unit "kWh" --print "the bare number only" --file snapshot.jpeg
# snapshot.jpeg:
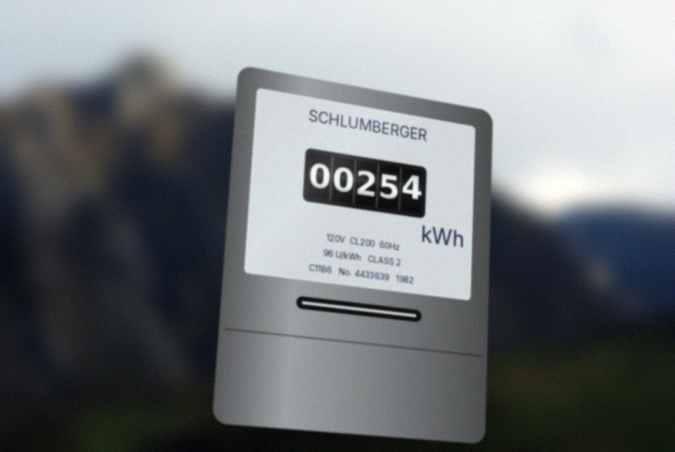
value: 254
